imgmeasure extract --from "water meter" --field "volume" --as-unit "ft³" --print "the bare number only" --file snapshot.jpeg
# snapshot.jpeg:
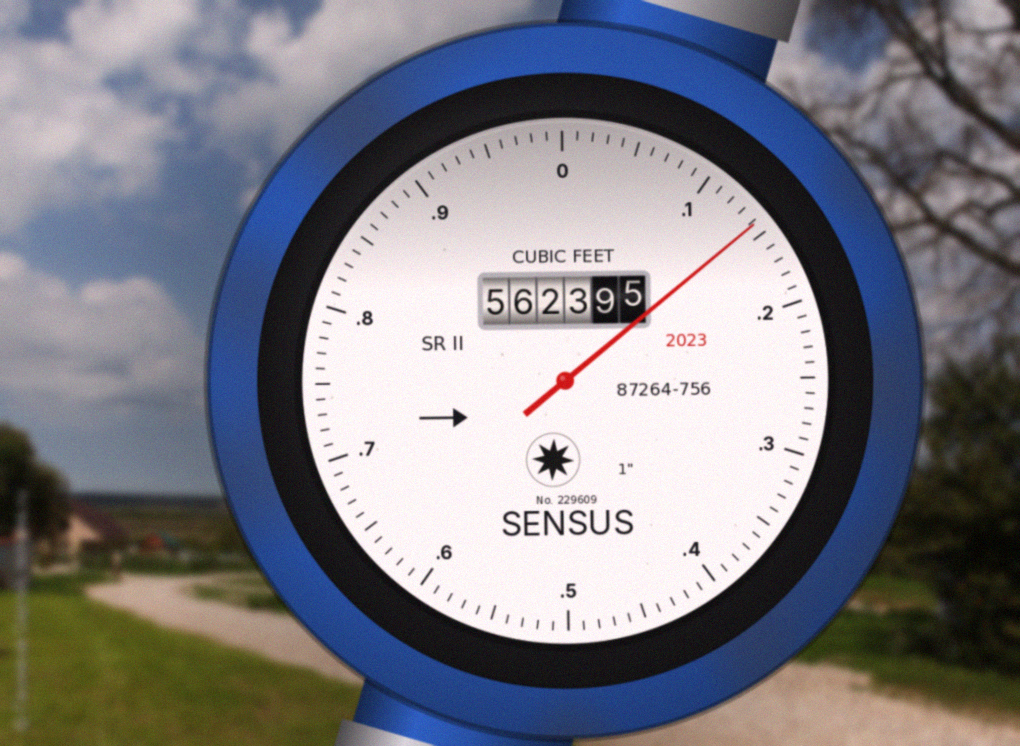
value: 562395.14
